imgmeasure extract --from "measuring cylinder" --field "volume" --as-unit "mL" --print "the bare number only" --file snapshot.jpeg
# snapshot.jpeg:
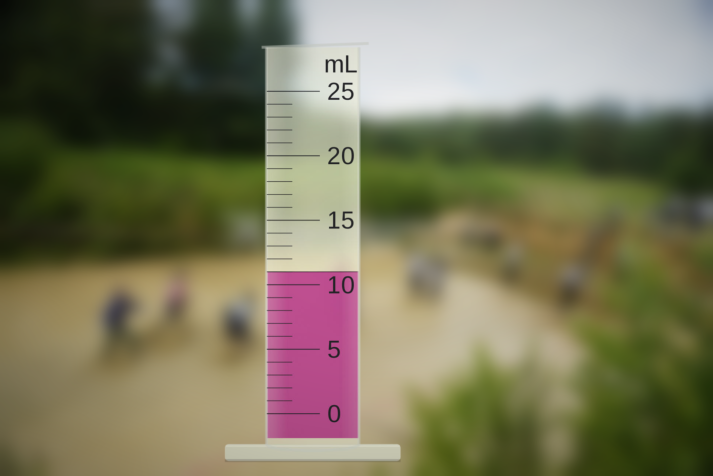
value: 11
